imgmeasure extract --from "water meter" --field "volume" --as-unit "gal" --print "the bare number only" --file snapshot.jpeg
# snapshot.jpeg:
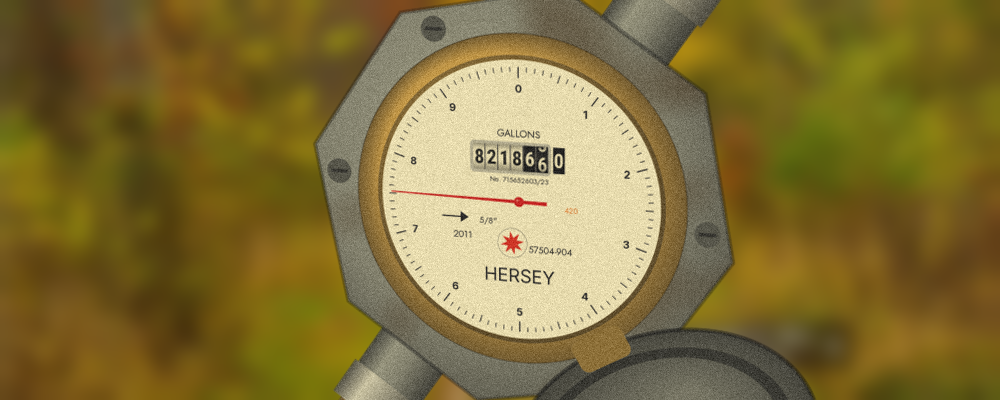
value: 8218657.5
